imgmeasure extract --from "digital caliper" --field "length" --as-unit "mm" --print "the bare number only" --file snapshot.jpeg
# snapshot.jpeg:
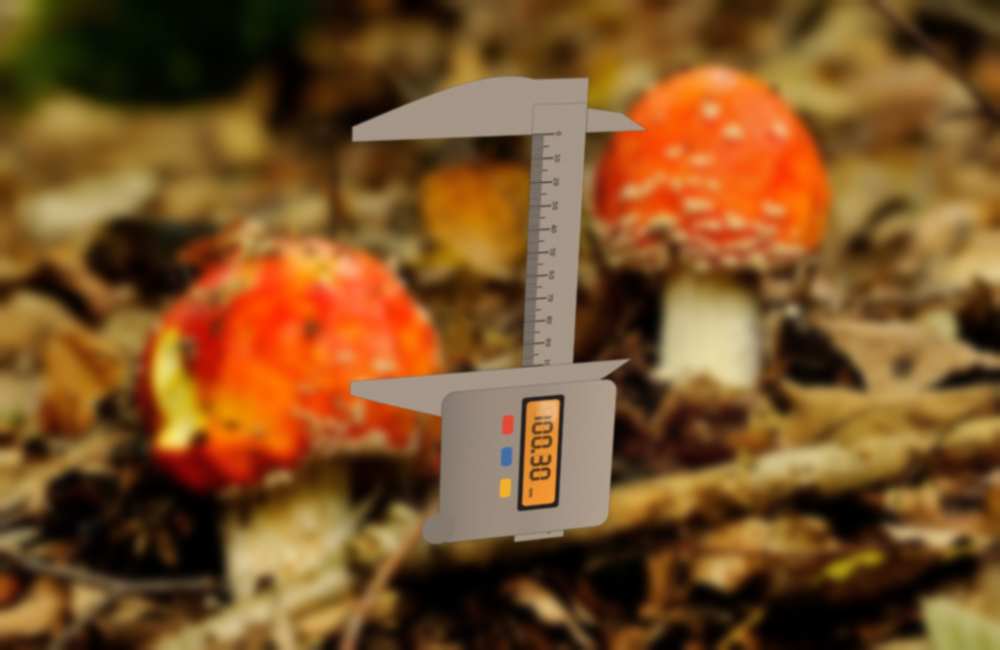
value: 100.30
